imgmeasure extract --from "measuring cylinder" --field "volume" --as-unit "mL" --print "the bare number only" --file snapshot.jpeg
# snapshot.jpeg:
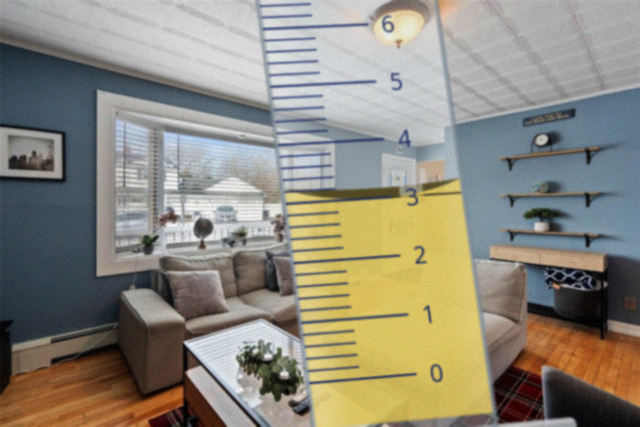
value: 3
